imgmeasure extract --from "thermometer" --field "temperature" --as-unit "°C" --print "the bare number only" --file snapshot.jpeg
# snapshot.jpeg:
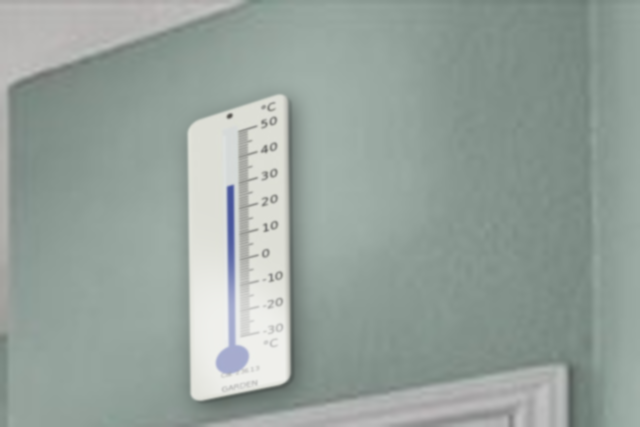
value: 30
